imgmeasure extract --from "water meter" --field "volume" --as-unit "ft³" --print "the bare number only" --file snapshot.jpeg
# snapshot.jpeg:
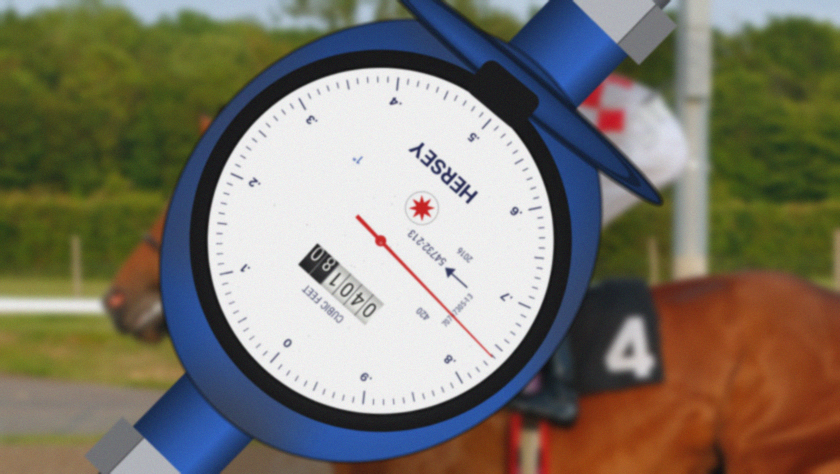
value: 40179.76
